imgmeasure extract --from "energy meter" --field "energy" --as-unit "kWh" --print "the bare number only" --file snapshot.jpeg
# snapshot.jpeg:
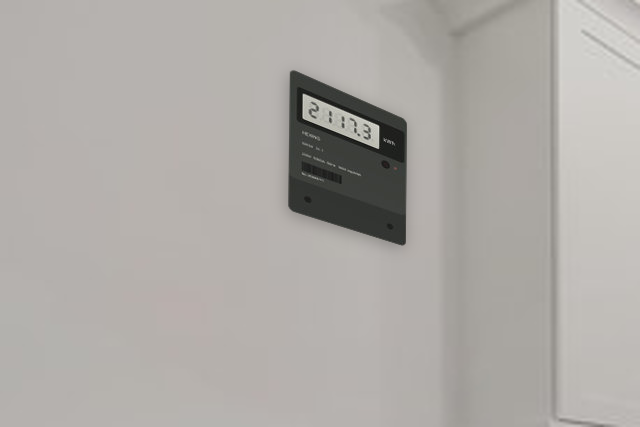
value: 2117.3
